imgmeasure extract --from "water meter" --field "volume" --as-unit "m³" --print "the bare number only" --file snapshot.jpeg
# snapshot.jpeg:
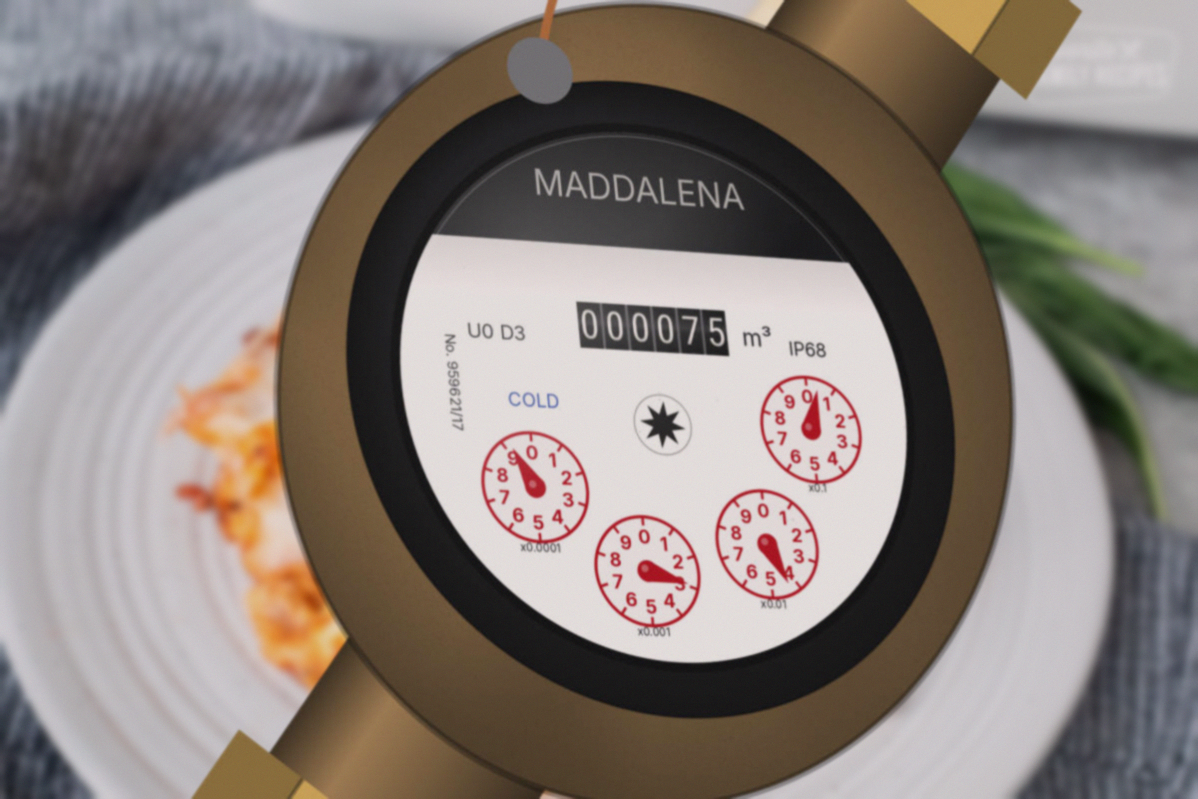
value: 75.0429
